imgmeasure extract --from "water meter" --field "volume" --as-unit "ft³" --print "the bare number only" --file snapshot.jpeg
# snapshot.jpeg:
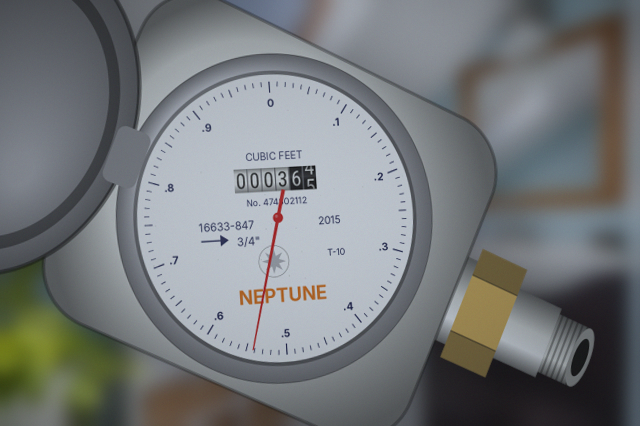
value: 364.54
